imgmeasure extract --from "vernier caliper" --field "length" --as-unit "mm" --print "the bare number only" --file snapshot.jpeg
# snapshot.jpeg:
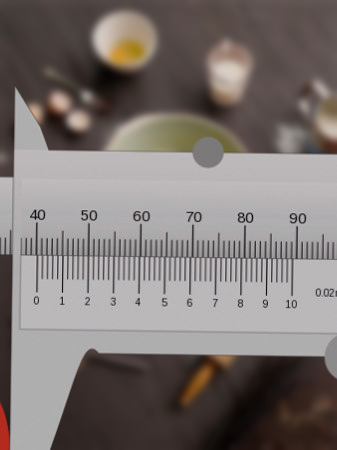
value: 40.2
